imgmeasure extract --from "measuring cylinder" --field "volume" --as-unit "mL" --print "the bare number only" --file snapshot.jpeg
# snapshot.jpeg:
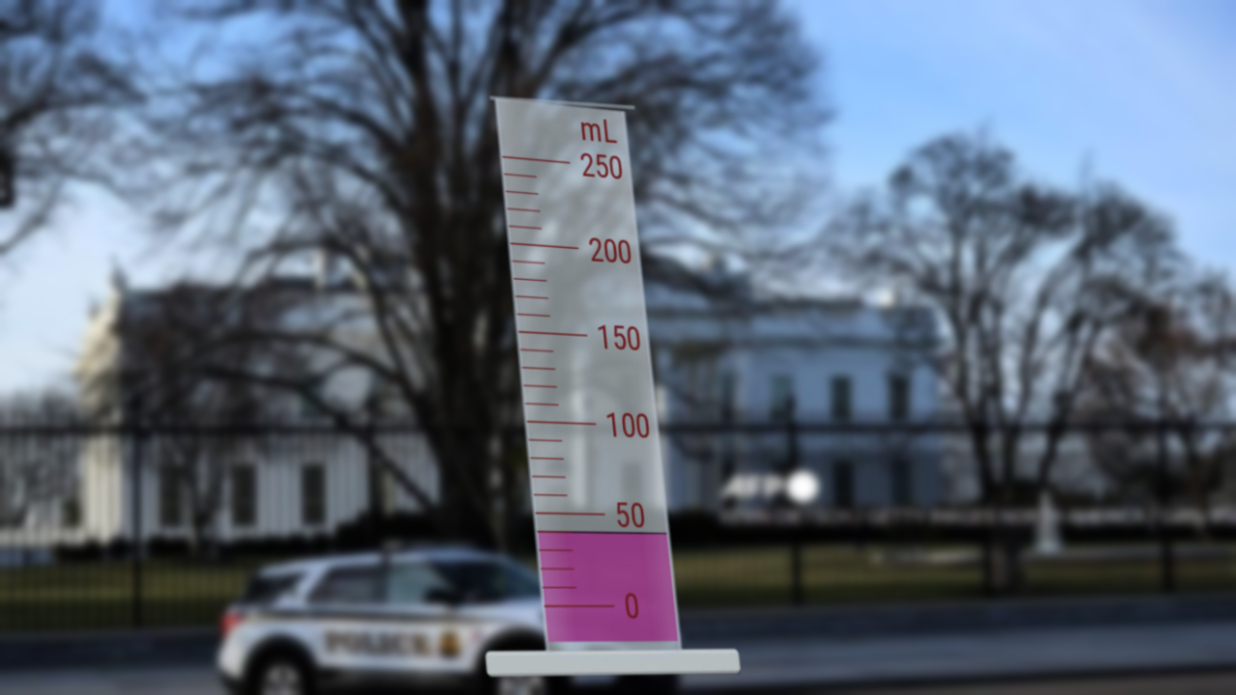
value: 40
